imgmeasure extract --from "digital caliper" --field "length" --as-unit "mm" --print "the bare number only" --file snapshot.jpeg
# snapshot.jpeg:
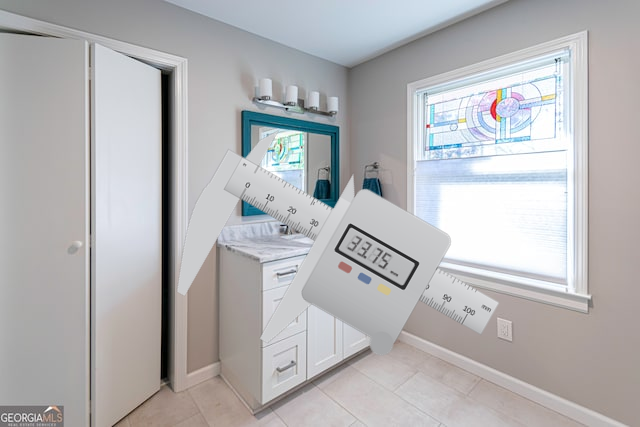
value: 33.75
